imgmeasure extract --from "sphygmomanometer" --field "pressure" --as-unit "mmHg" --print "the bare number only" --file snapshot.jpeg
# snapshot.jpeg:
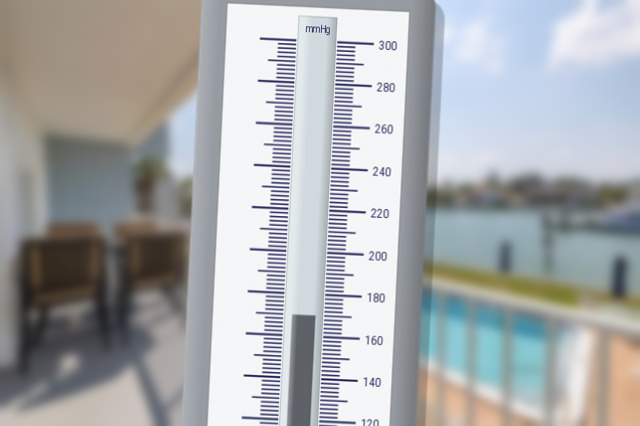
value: 170
